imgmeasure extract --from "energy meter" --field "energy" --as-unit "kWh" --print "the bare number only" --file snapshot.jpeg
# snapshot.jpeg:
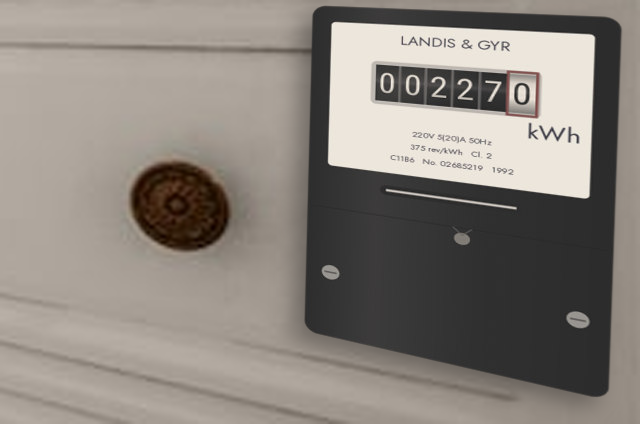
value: 227.0
